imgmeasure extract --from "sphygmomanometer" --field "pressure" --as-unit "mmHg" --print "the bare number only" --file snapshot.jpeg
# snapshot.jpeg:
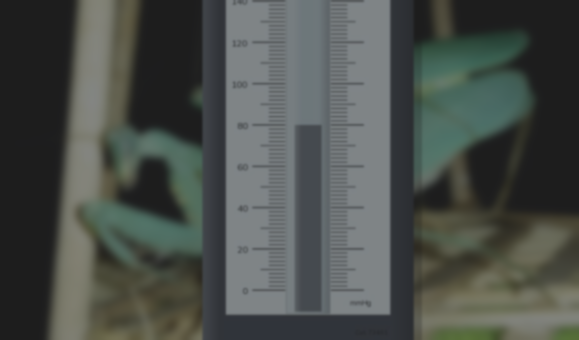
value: 80
